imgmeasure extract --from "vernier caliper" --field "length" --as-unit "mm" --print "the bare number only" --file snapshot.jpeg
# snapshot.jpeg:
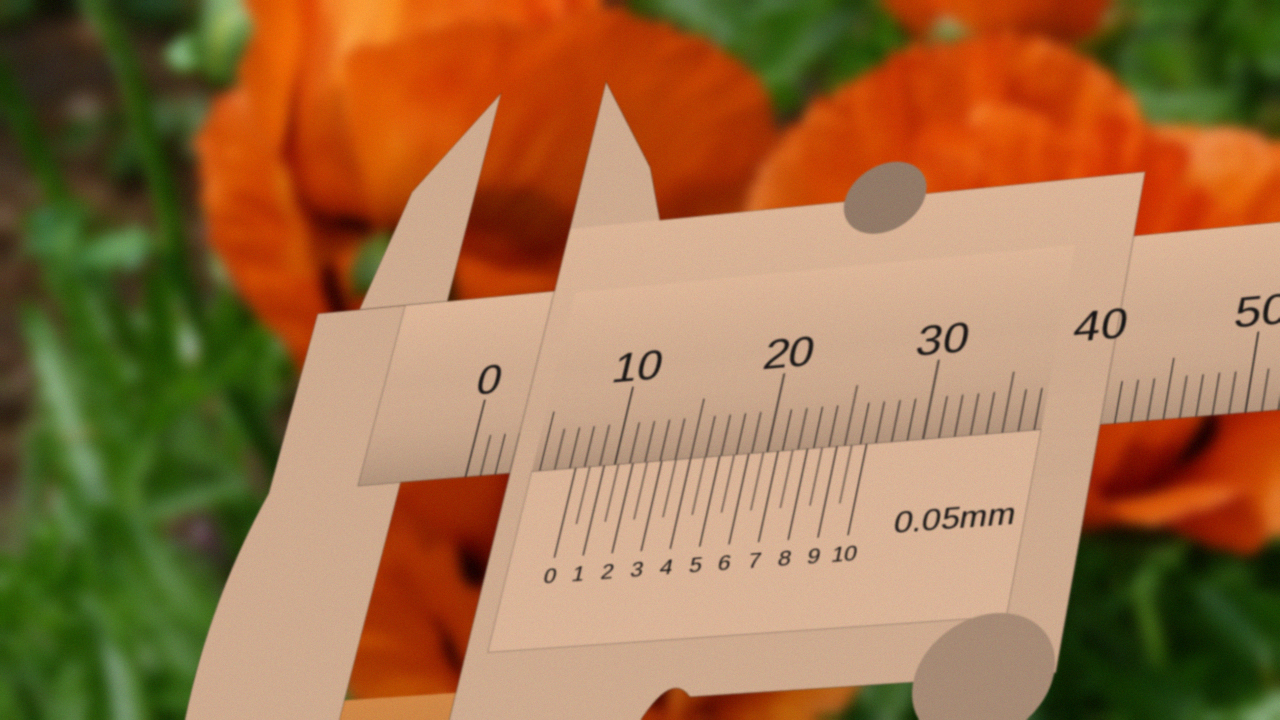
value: 7.4
